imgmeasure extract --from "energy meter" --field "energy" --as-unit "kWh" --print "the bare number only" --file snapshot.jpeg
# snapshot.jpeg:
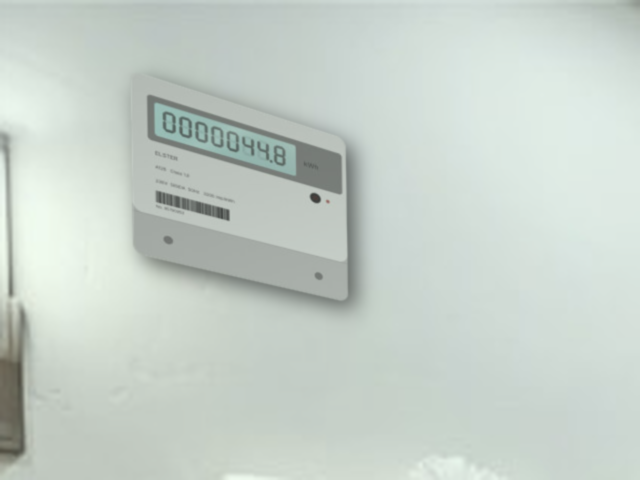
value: 44.8
